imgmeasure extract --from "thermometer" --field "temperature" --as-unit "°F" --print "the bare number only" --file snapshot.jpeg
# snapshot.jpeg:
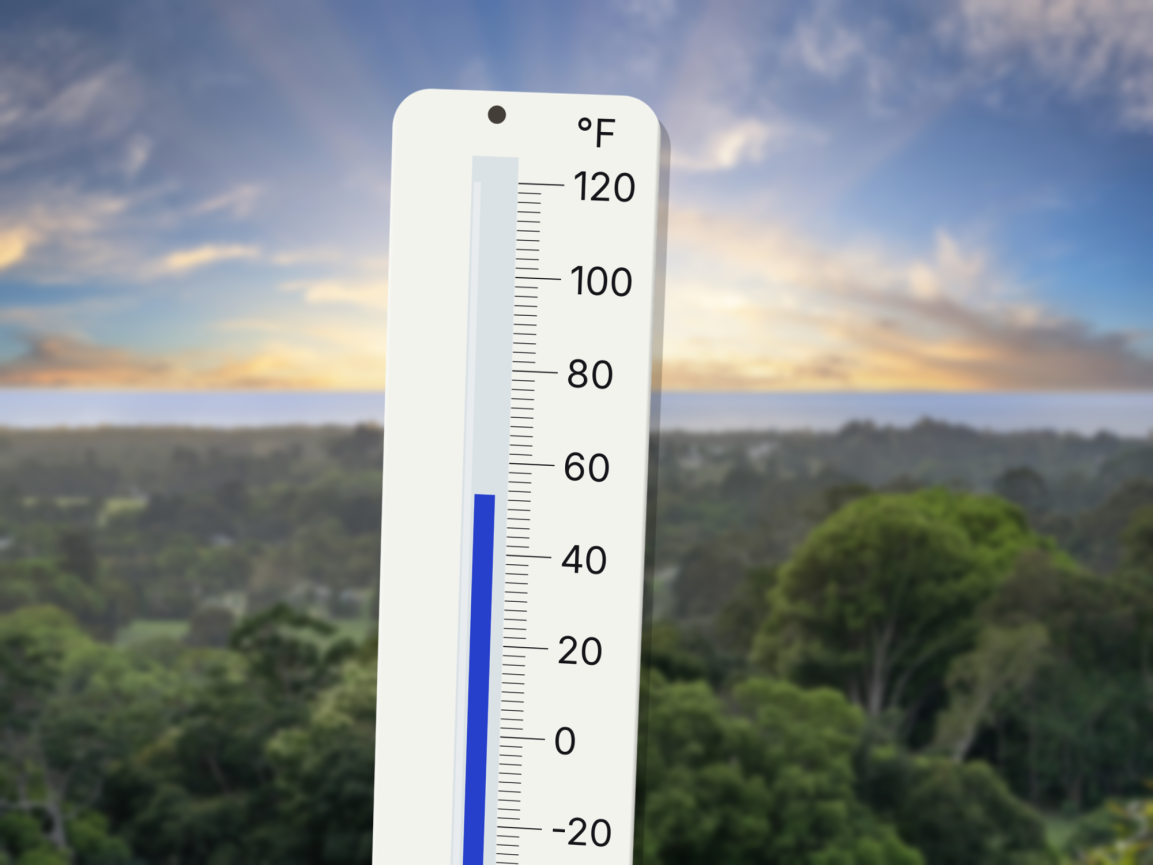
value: 53
